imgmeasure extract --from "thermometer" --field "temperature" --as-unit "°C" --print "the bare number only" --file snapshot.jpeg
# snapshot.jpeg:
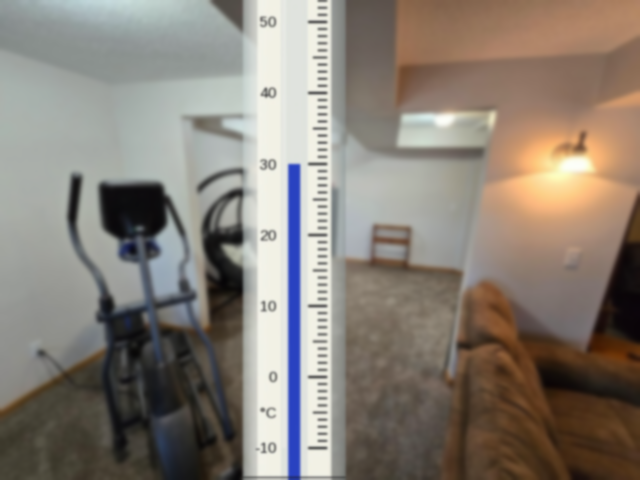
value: 30
